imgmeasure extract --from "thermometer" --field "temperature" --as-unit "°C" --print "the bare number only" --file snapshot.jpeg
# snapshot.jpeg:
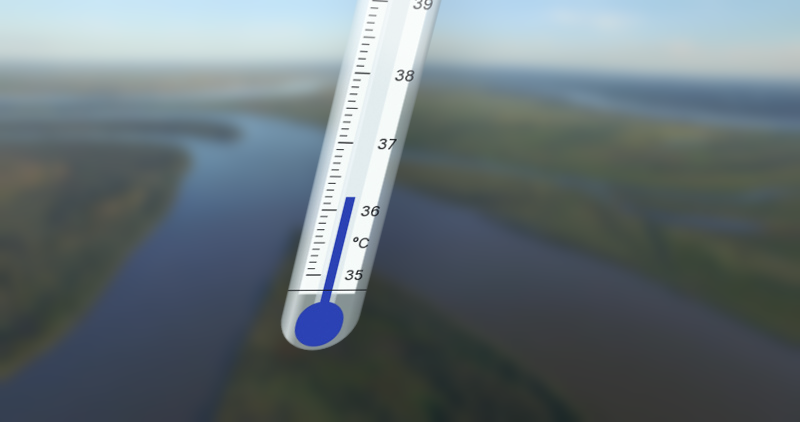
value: 36.2
